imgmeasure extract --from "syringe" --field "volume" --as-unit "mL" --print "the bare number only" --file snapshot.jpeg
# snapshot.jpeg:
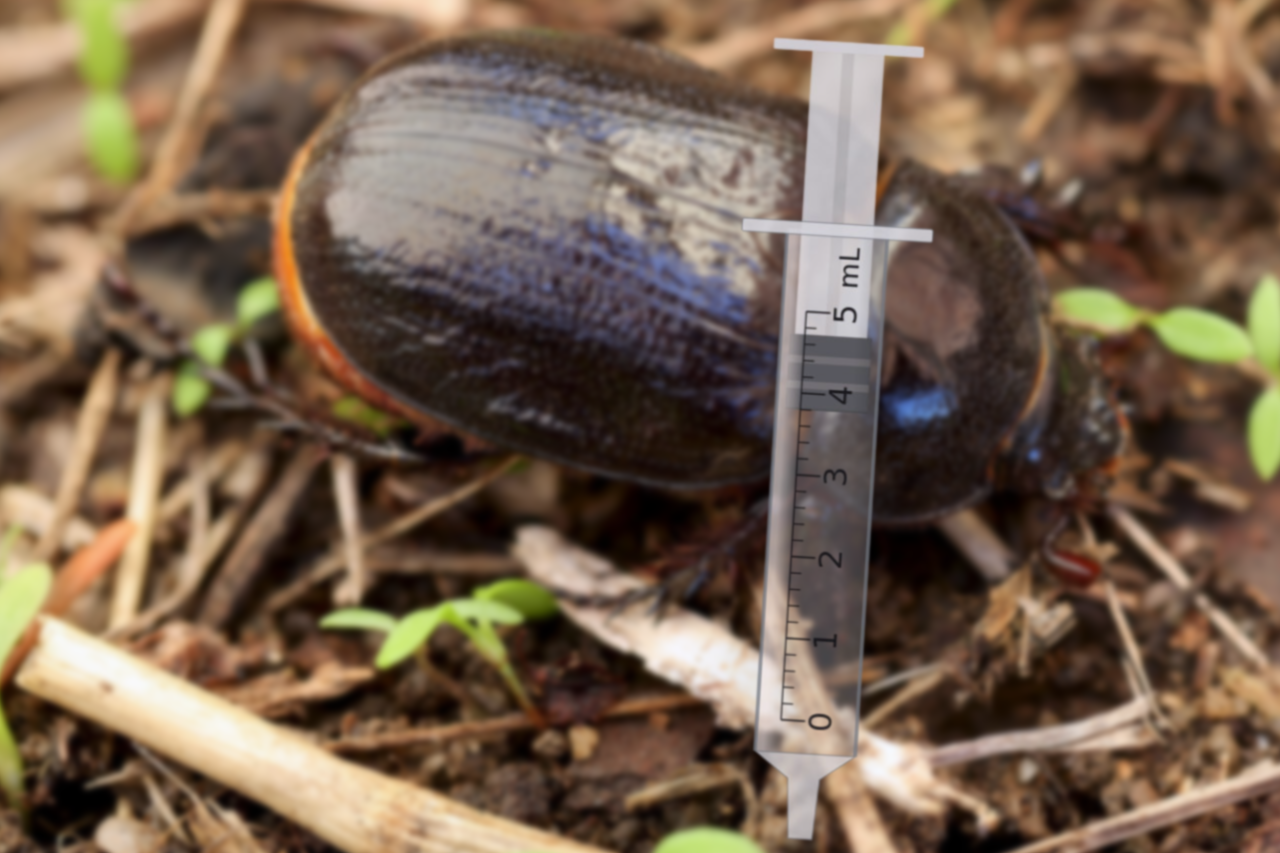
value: 3.8
